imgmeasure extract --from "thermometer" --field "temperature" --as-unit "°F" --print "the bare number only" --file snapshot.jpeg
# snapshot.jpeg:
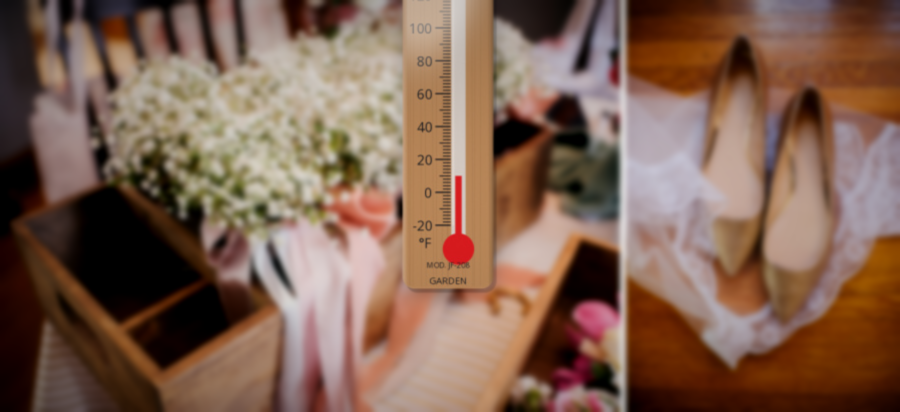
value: 10
